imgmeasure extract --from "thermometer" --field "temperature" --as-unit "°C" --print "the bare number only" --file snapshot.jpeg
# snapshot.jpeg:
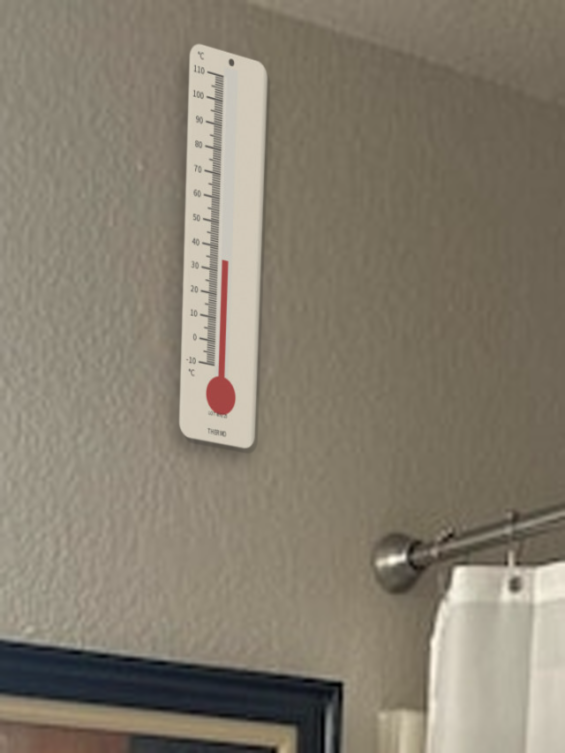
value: 35
